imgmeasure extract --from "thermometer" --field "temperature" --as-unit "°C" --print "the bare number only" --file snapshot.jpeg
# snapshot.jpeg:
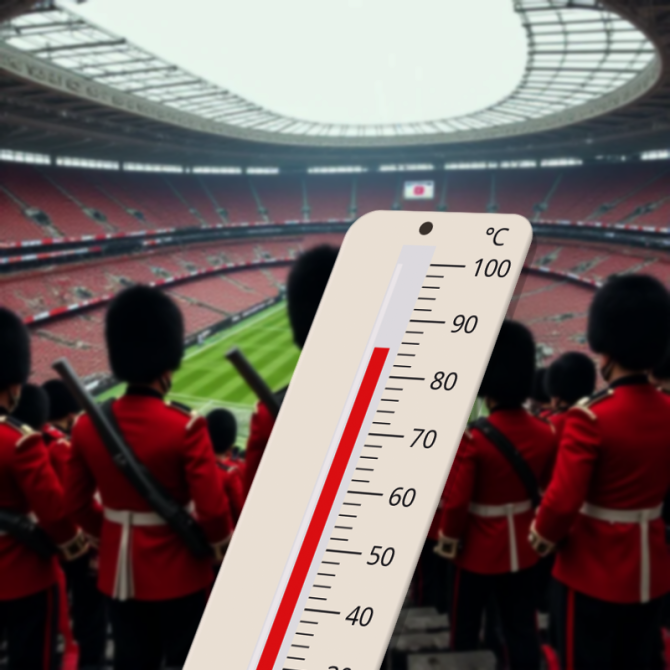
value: 85
